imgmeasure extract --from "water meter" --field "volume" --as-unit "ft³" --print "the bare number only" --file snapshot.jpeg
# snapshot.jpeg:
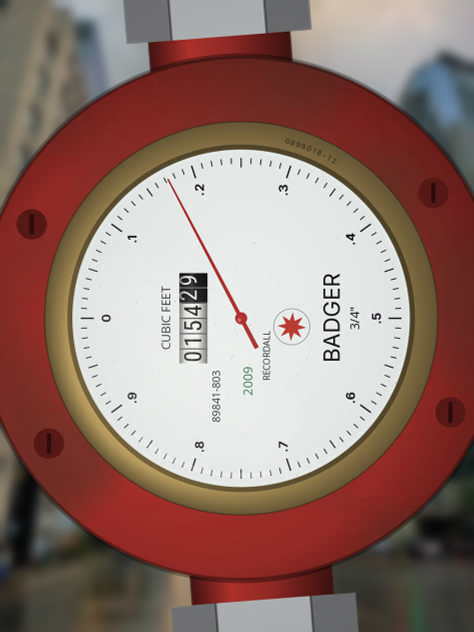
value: 15429.17
